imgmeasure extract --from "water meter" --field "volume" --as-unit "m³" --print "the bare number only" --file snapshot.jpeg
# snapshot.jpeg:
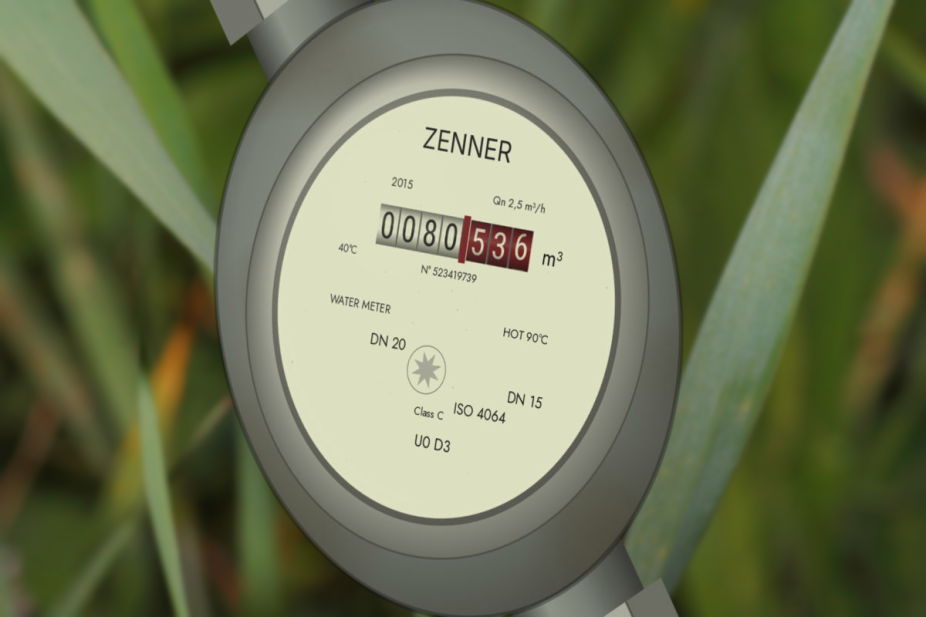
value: 80.536
